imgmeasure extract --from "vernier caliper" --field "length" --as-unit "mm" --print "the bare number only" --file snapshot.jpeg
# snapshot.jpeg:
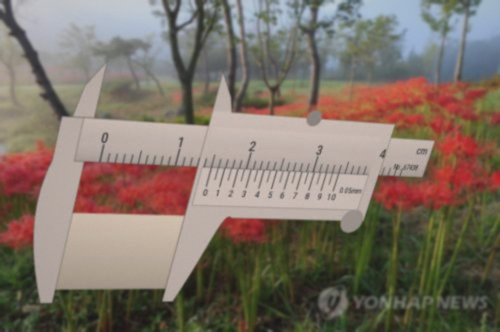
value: 15.0
